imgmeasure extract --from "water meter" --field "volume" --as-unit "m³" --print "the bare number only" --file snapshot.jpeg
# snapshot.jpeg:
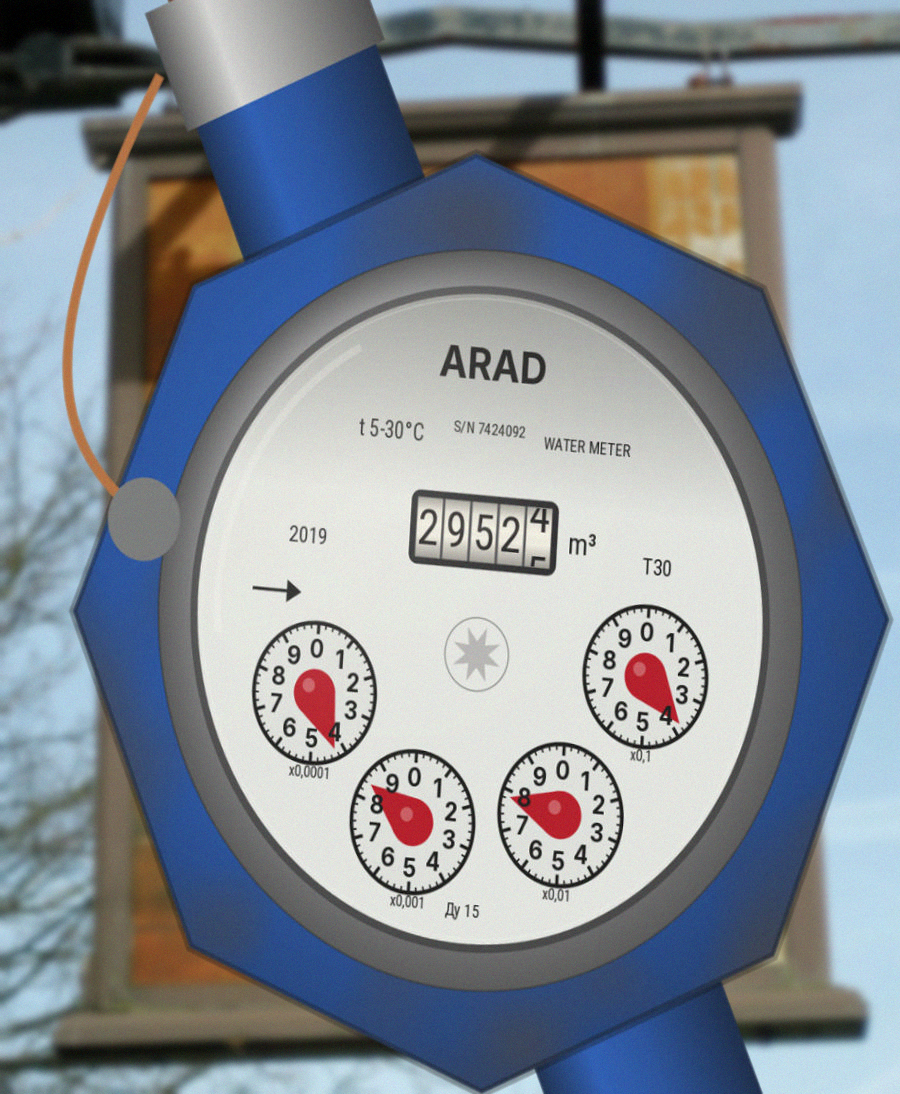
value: 29524.3784
